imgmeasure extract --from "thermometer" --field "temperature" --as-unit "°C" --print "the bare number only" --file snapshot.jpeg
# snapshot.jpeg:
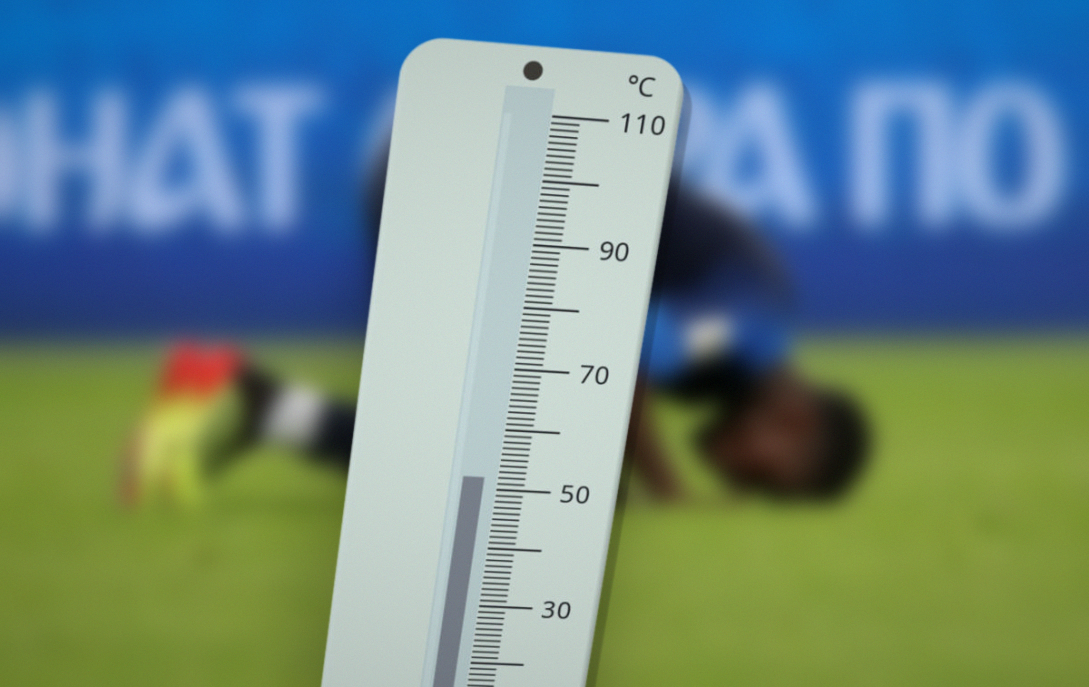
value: 52
